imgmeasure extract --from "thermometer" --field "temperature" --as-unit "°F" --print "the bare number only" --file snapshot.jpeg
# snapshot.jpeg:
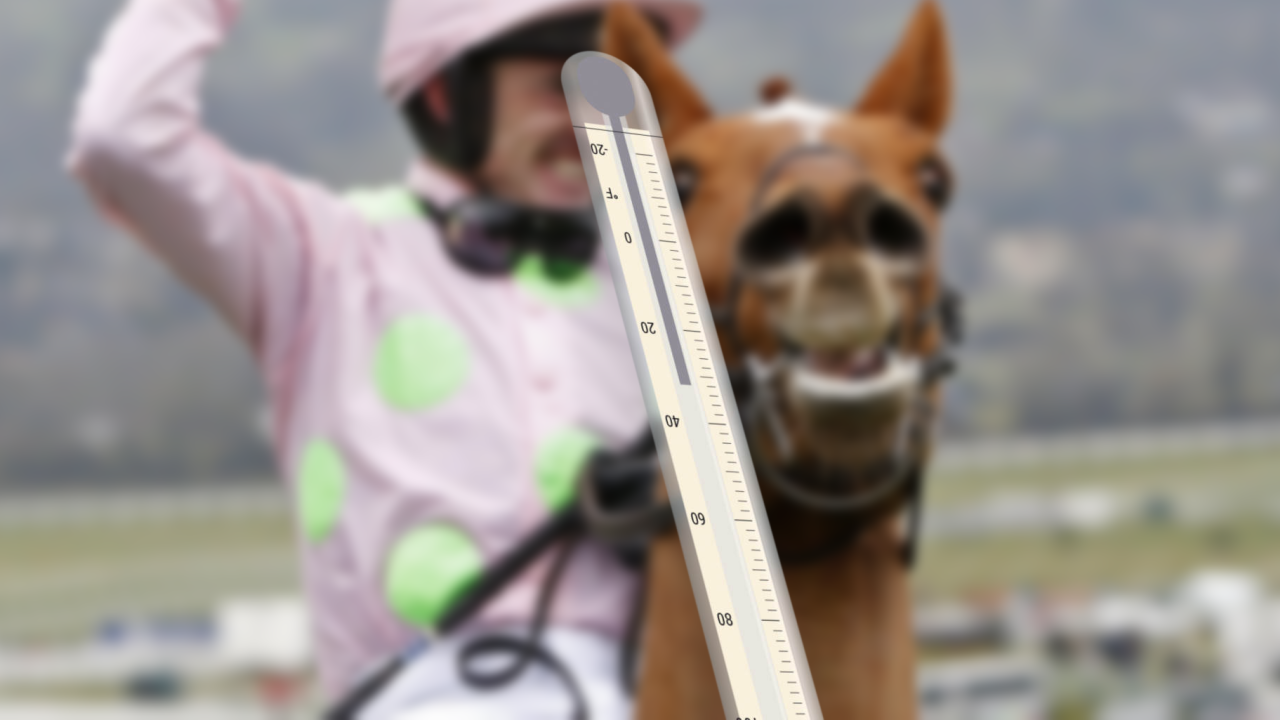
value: 32
